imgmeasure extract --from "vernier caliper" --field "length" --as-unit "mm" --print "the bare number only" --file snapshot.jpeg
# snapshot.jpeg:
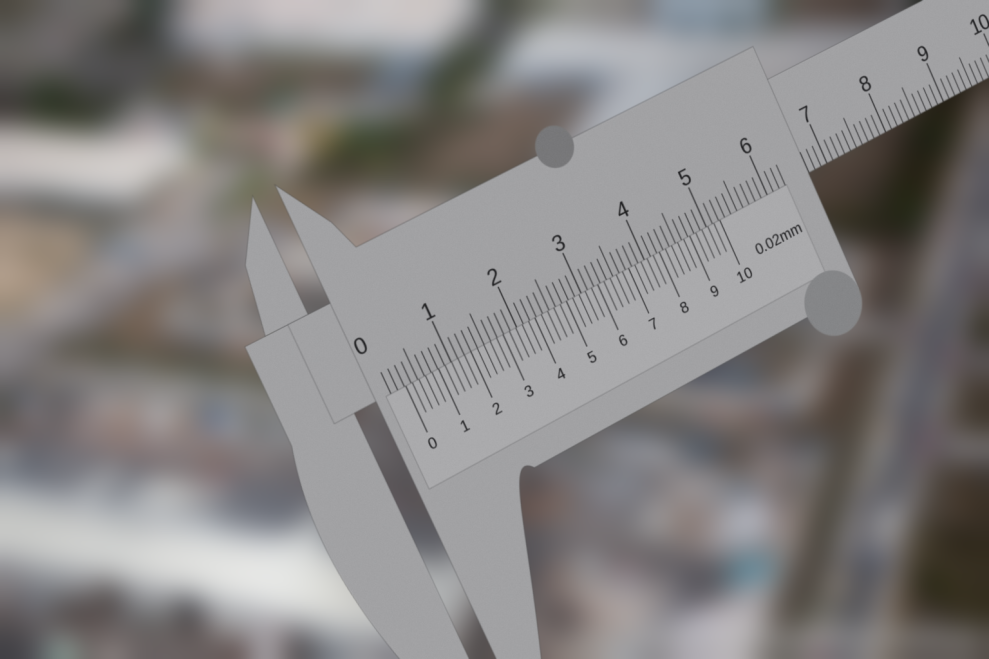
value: 3.2
